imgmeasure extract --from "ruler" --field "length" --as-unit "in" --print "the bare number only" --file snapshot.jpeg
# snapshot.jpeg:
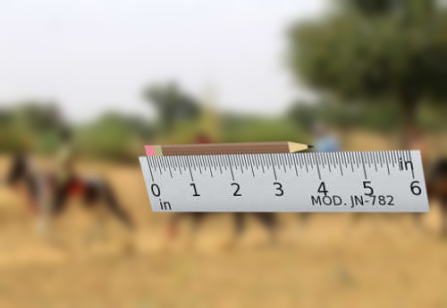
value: 4
